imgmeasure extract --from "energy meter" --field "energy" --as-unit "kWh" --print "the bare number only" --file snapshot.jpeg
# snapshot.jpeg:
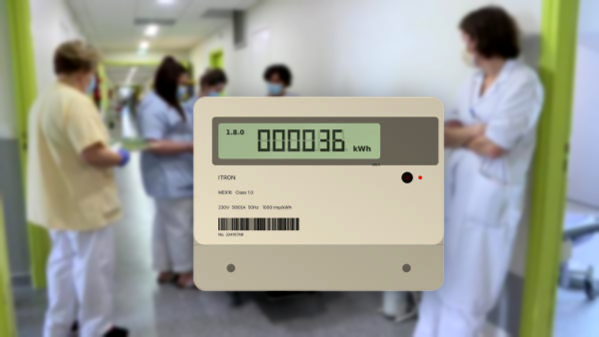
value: 36
